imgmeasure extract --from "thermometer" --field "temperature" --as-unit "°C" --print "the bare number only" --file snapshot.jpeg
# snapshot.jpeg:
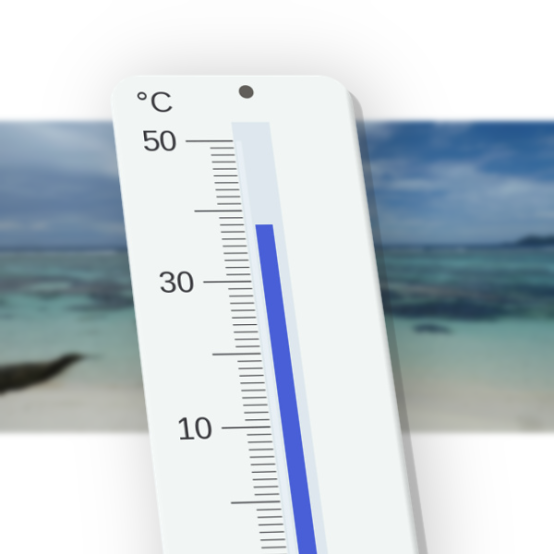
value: 38
